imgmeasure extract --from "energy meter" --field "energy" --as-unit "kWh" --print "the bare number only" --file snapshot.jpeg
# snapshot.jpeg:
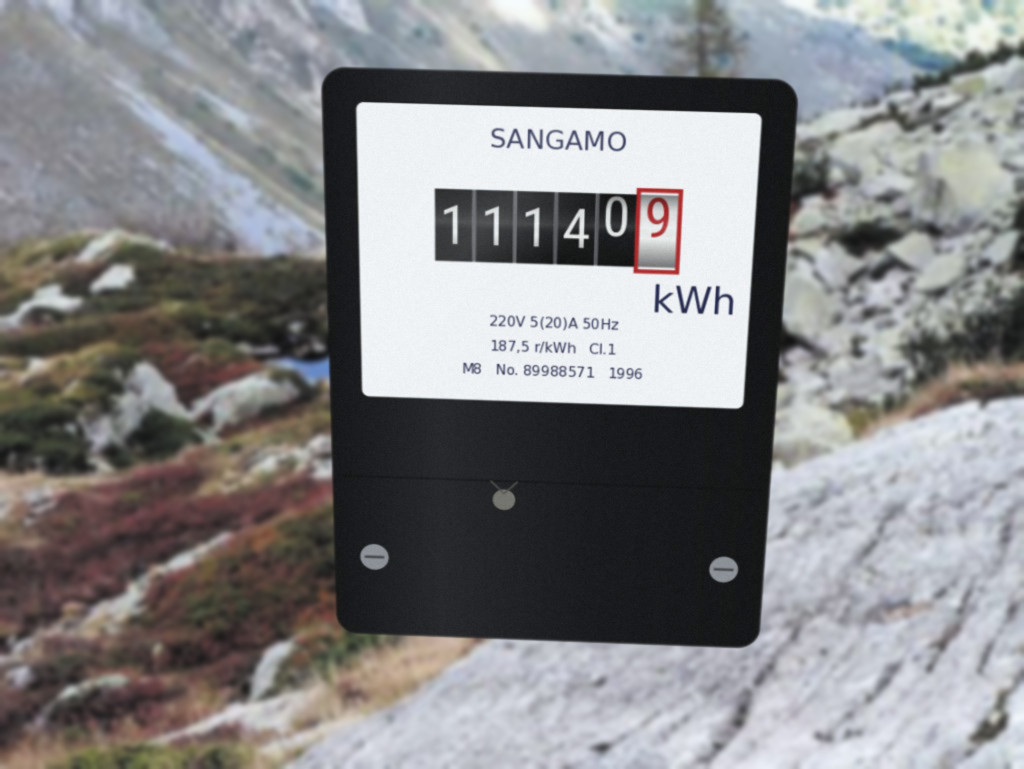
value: 11140.9
